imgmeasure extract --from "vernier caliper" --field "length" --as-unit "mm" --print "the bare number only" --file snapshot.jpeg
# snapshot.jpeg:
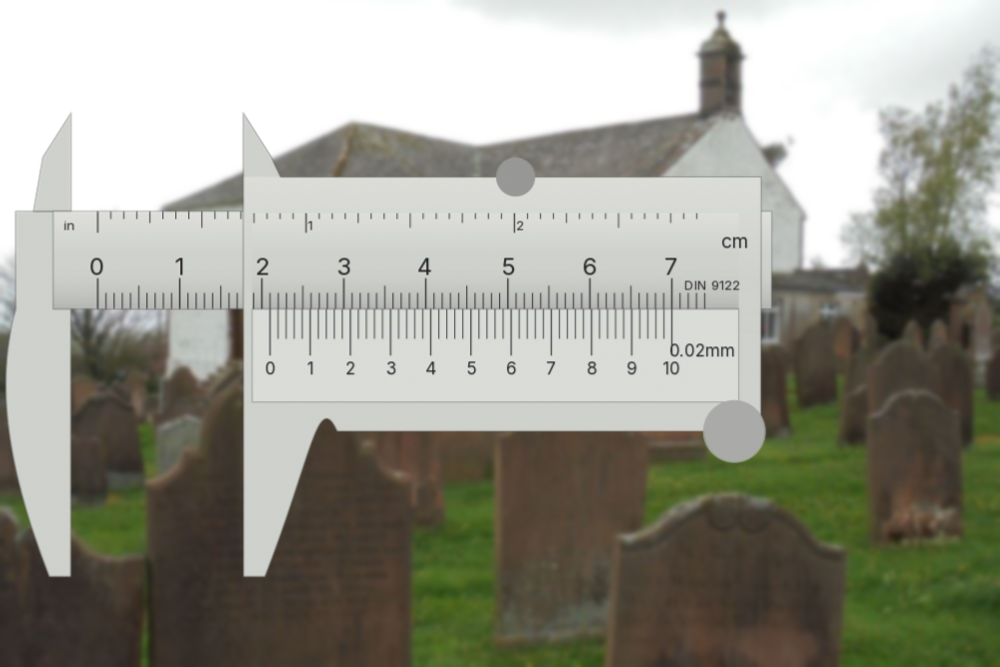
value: 21.0
